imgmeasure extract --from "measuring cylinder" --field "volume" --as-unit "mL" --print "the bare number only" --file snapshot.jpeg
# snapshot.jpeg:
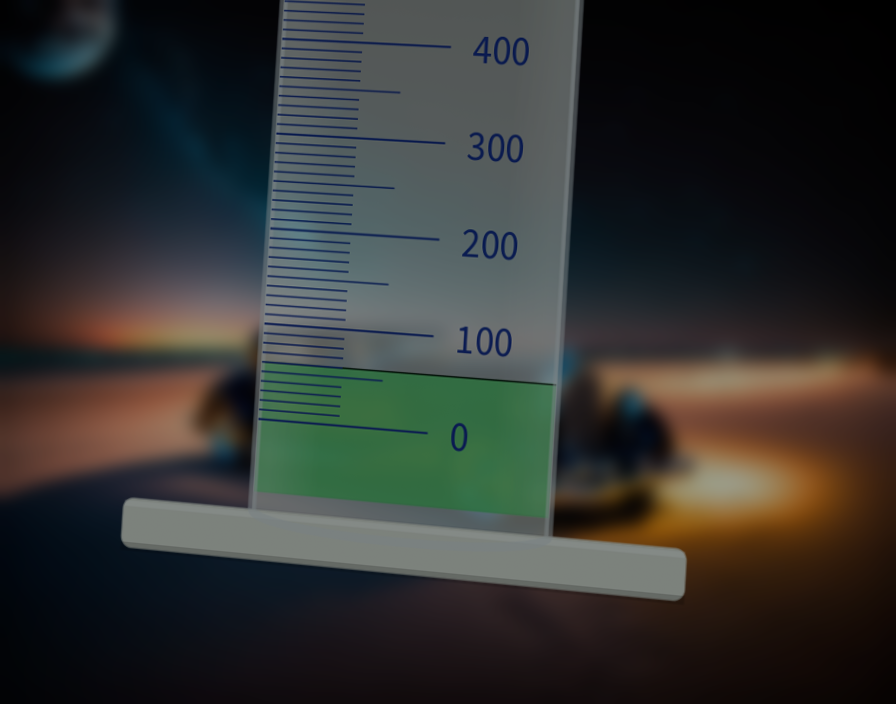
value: 60
